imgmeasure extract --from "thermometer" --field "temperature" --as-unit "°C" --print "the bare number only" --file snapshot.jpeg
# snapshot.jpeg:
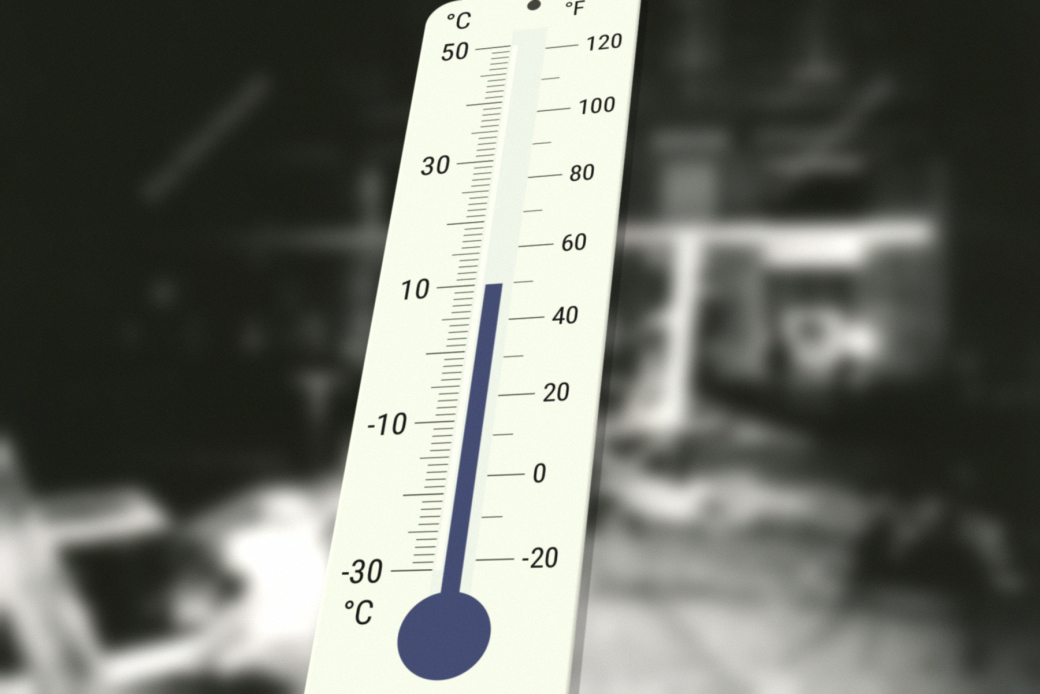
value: 10
